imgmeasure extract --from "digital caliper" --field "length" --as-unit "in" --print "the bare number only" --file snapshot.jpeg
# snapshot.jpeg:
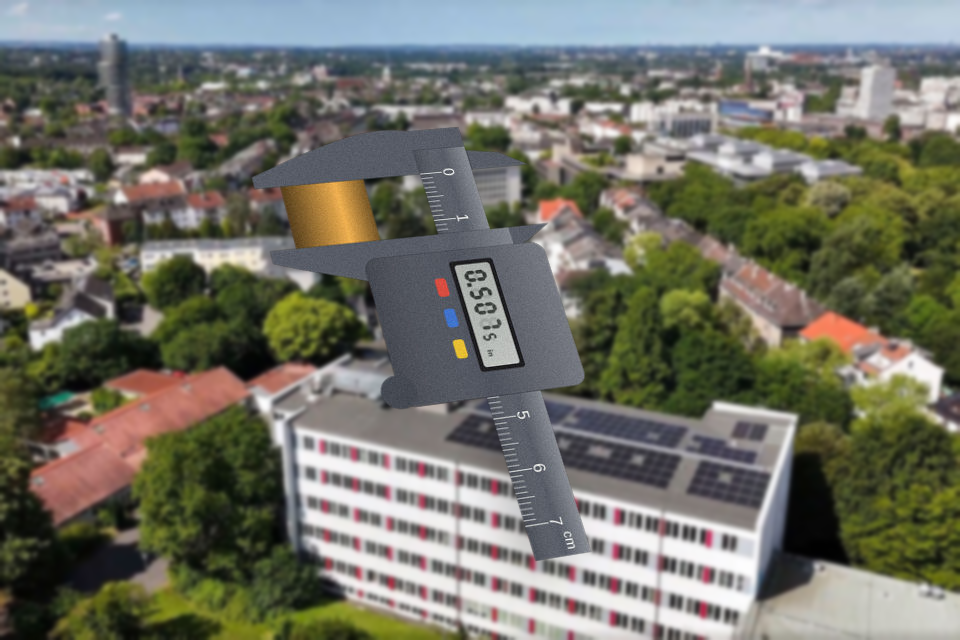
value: 0.5075
